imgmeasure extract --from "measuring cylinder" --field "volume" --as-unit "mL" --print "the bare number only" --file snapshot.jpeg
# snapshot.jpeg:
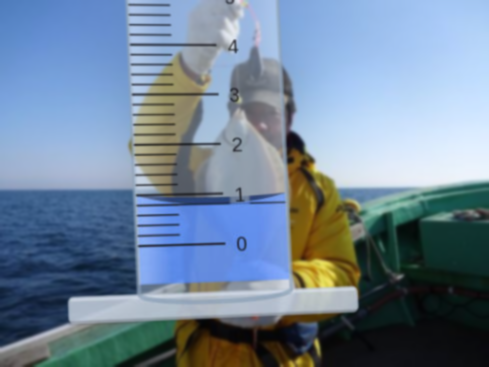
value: 0.8
